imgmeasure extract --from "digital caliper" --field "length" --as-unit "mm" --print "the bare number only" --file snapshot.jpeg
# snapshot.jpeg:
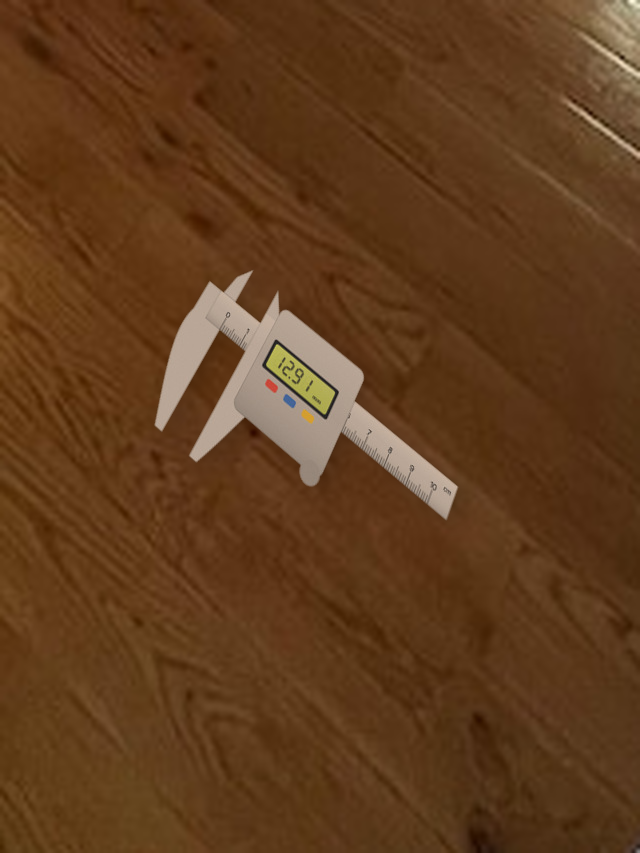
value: 12.91
